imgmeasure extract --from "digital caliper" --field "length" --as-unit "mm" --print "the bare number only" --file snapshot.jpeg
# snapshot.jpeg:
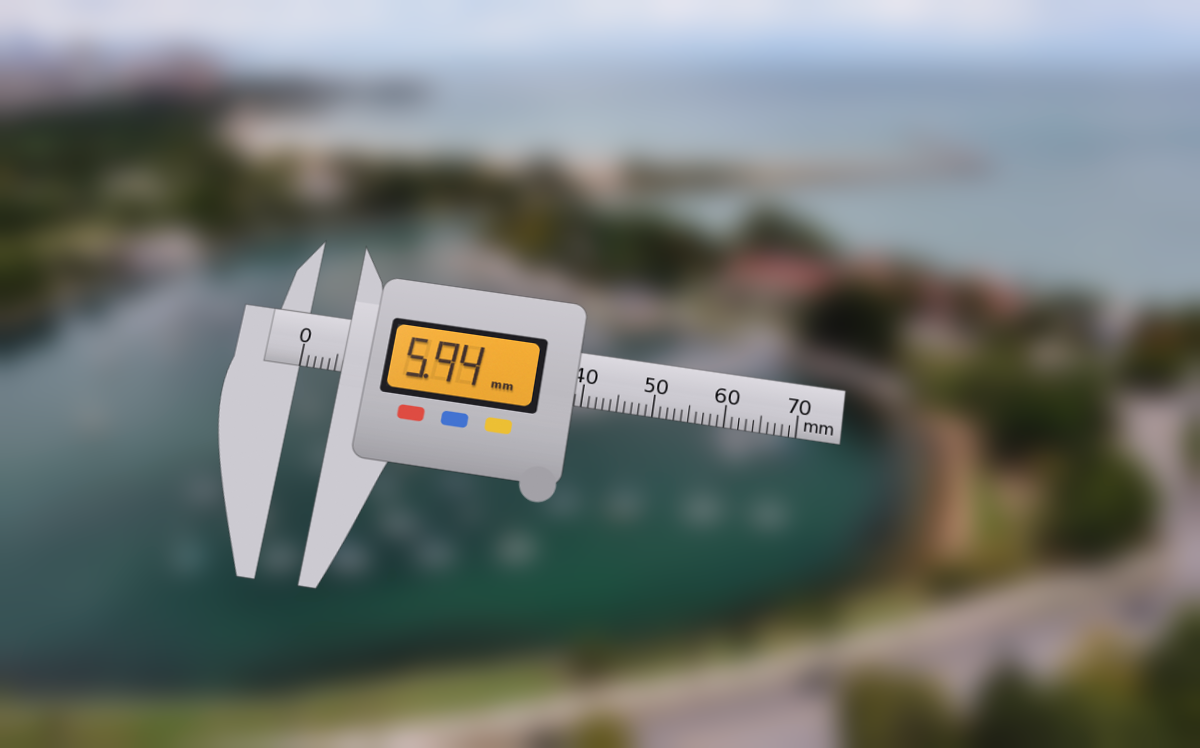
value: 5.94
